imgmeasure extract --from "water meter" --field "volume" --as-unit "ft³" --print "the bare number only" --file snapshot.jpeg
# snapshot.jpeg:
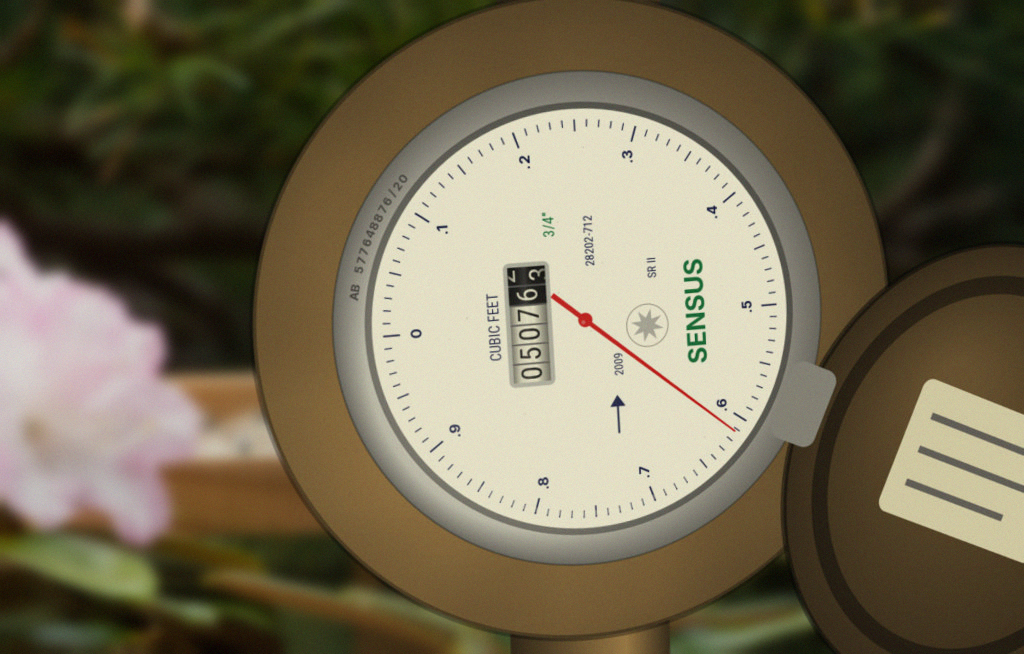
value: 50762.61
